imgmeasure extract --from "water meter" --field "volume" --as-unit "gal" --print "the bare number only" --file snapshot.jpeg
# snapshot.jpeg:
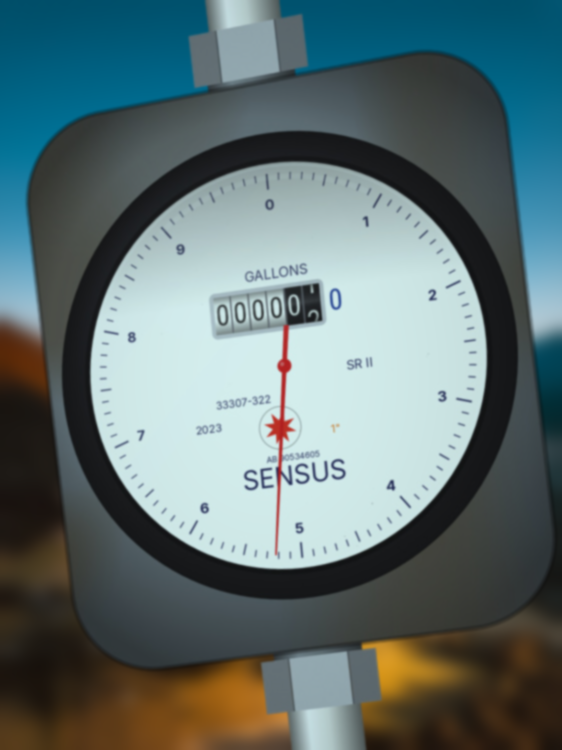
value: 15.2
